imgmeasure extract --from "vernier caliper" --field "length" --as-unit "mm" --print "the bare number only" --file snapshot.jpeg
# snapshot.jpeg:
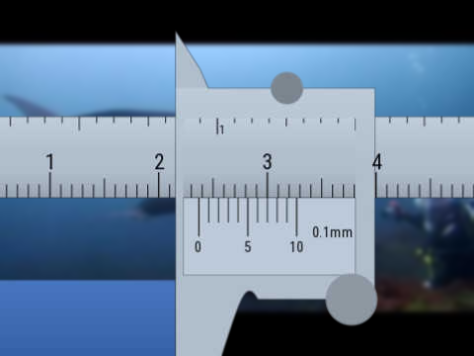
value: 23.7
